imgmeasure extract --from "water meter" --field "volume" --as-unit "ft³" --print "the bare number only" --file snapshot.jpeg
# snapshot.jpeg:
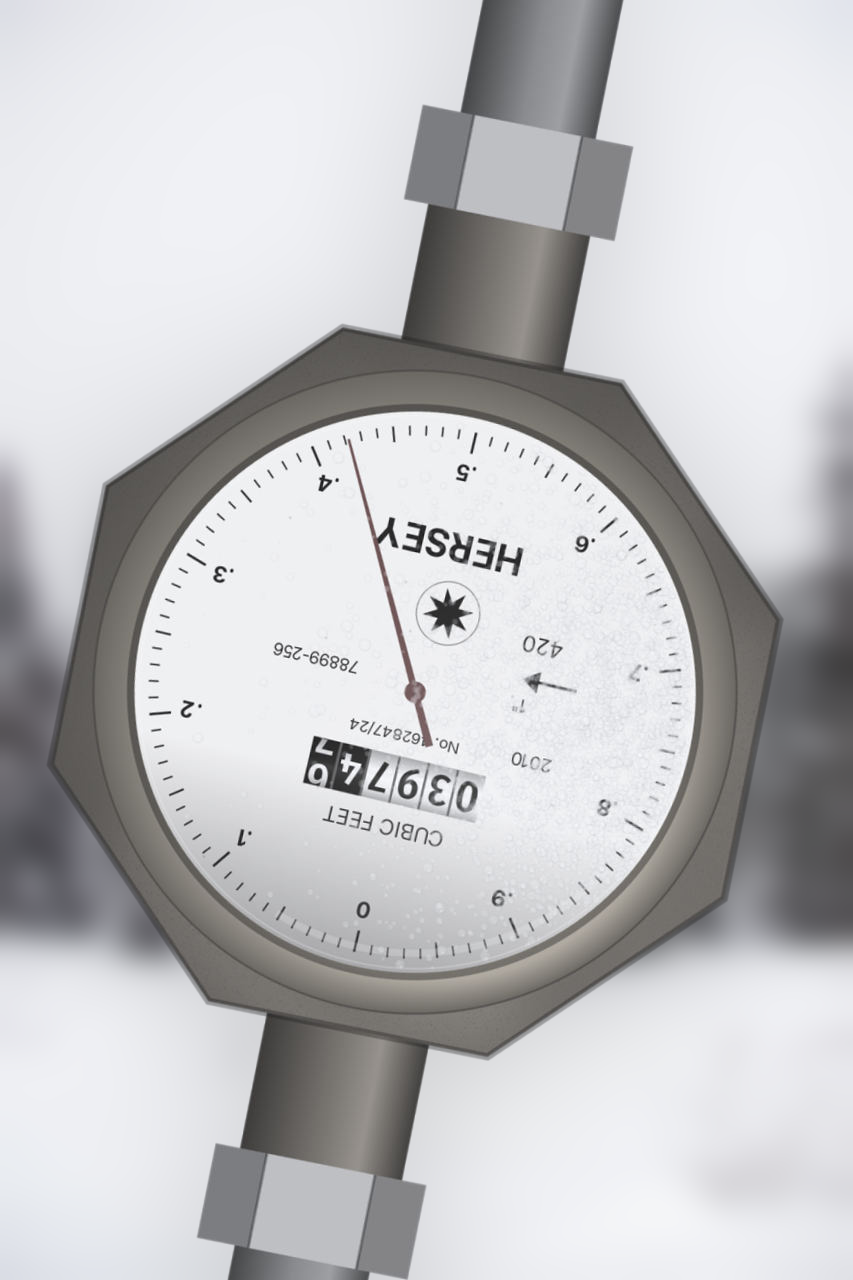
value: 39746.42
